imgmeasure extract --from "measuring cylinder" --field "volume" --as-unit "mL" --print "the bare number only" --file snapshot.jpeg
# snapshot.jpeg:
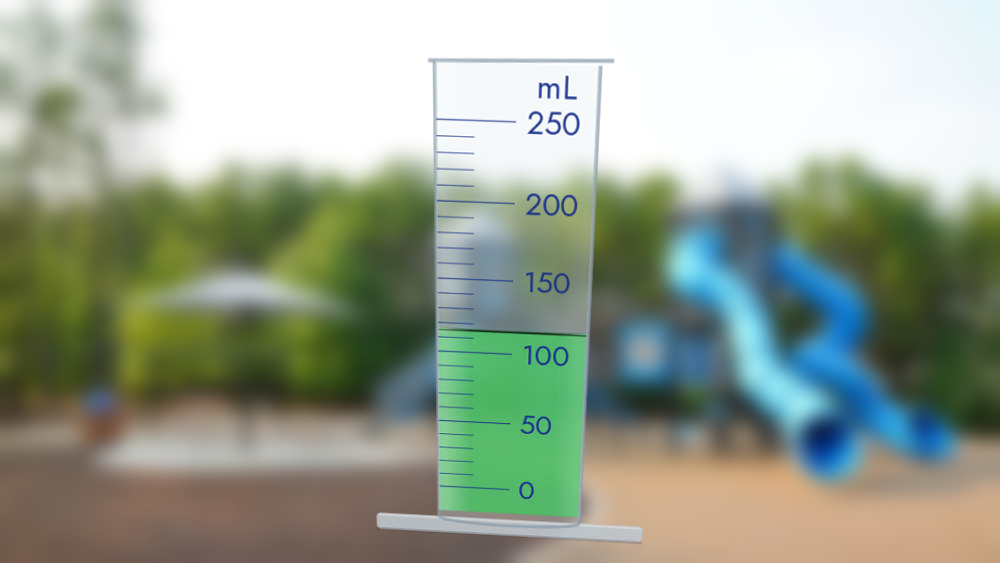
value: 115
